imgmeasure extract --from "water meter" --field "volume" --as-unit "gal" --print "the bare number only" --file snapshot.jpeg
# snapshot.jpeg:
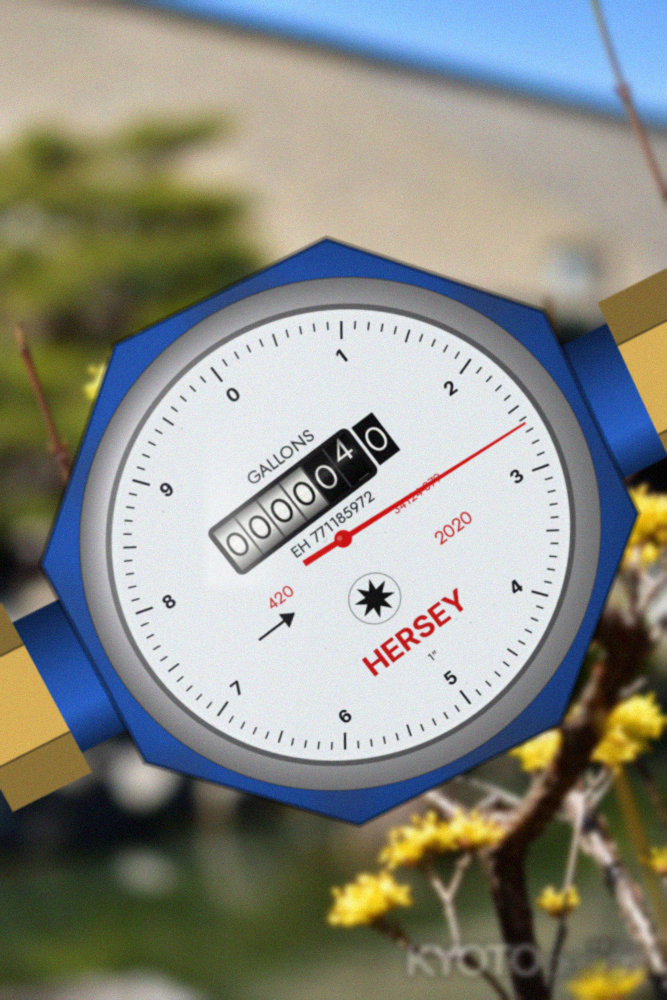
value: 42.6
